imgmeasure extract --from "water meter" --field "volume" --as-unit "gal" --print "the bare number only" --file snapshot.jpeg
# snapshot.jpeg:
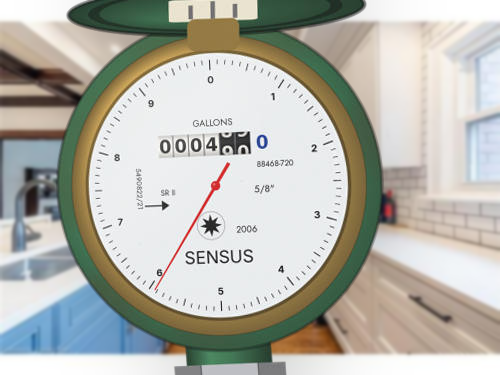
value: 4895.9
